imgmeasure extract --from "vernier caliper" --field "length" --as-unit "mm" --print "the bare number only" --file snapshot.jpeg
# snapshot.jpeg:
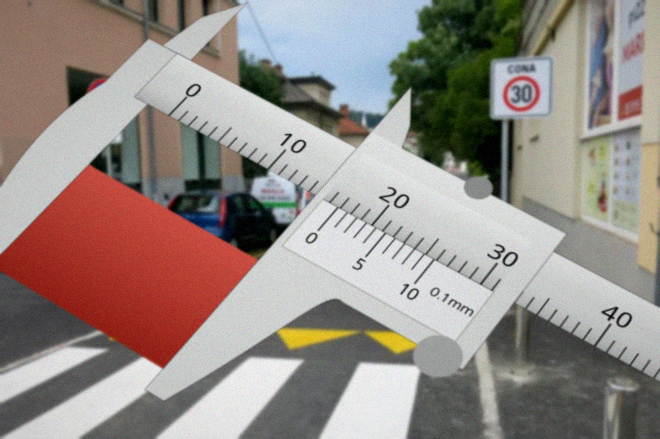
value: 16.8
